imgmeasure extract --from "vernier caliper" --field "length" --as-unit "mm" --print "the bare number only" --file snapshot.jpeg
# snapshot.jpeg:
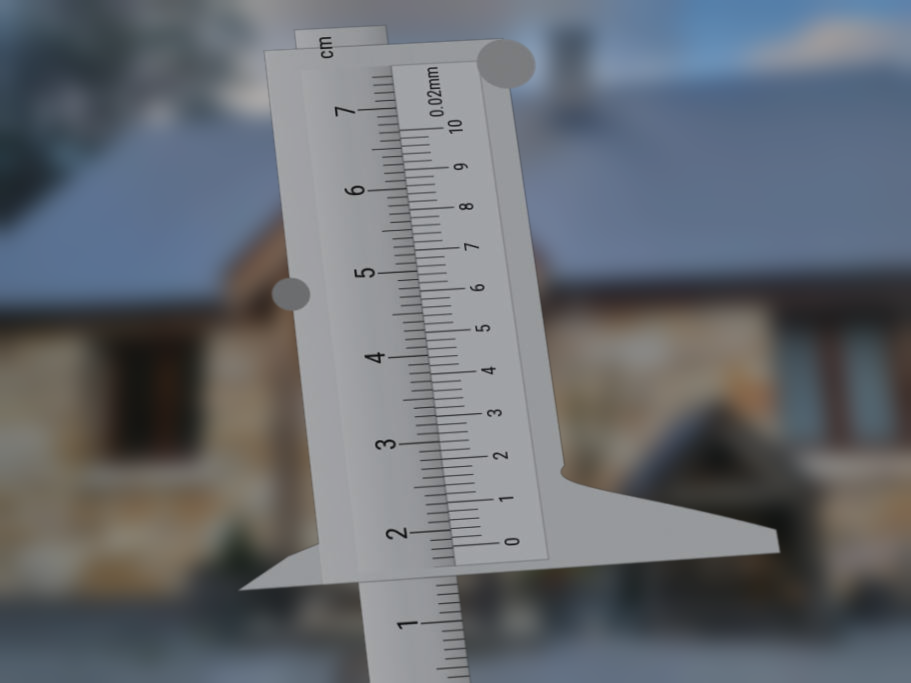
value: 18.2
